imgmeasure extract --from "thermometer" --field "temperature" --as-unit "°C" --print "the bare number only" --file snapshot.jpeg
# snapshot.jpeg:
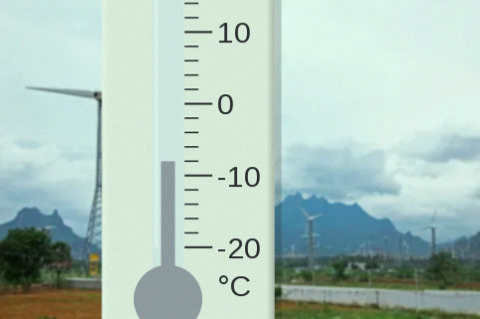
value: -8
